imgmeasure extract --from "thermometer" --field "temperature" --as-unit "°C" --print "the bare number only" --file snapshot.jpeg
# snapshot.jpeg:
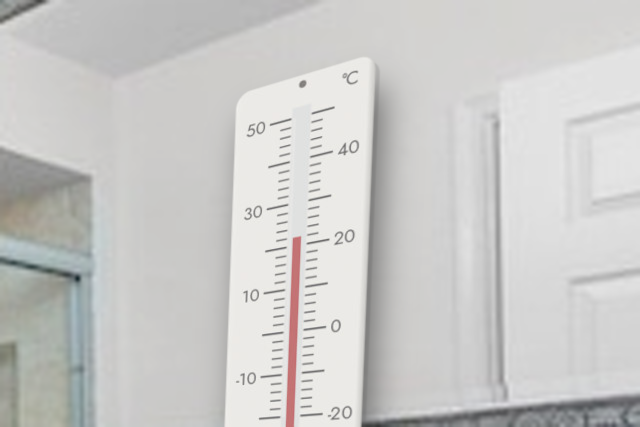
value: 22
